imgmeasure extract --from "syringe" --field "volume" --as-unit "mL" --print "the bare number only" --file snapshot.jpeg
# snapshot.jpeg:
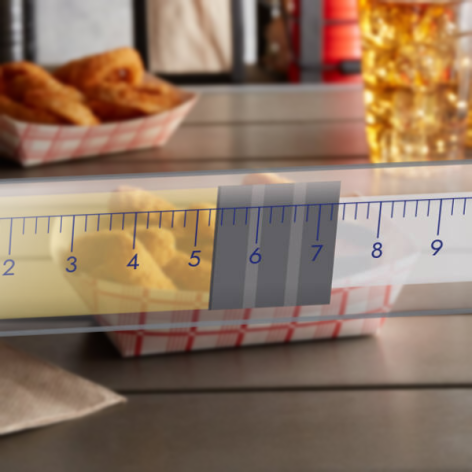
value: 5.3
